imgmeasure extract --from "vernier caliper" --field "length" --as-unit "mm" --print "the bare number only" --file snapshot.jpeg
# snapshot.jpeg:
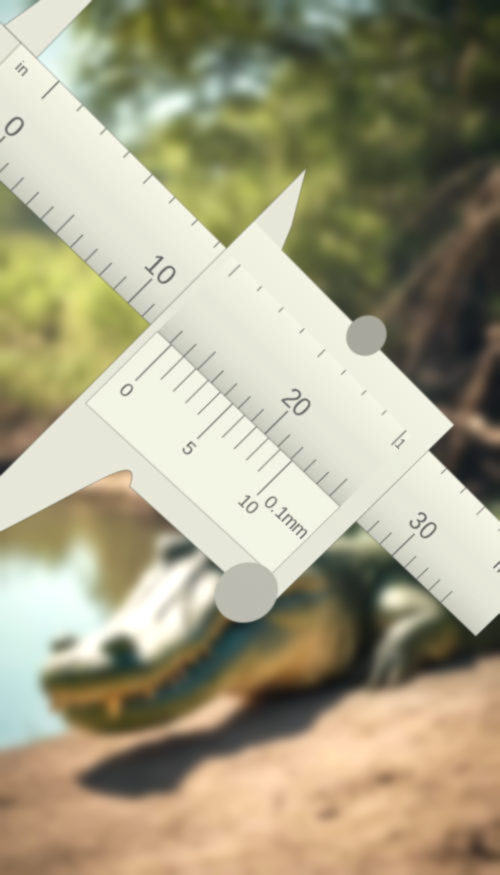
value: 13.1
